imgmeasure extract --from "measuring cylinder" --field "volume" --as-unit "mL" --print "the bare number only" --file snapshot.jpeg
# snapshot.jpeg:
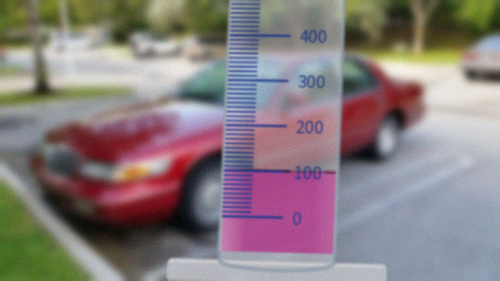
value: 100
